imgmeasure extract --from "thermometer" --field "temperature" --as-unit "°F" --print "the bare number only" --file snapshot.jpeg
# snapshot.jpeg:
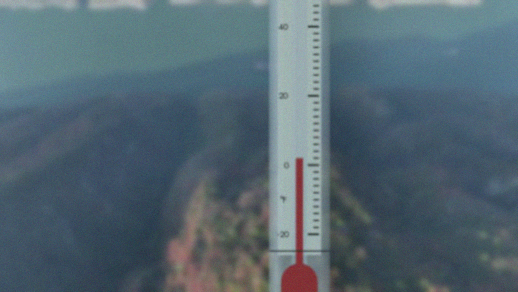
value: 2
